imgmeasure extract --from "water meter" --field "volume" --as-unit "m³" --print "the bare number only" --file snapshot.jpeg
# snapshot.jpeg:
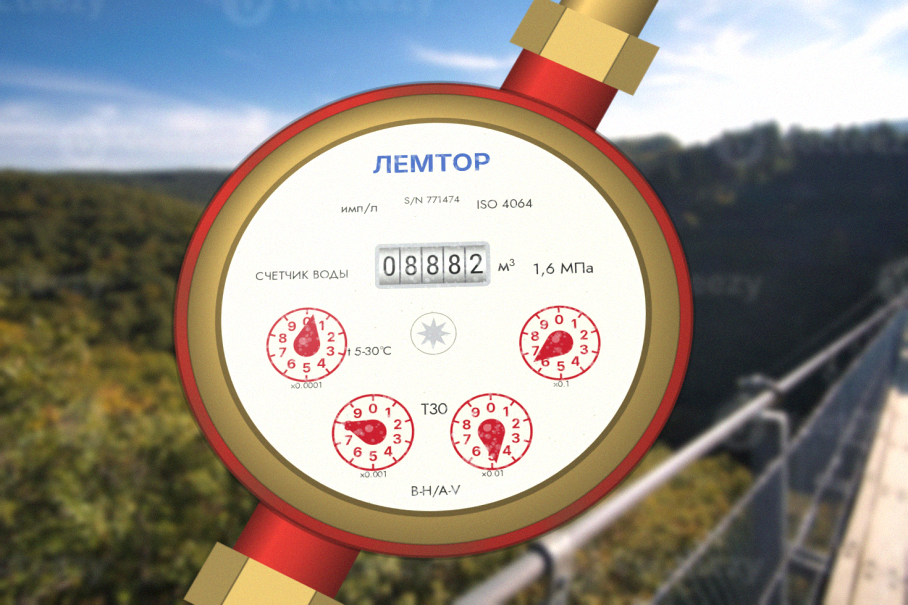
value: 8882.6480
